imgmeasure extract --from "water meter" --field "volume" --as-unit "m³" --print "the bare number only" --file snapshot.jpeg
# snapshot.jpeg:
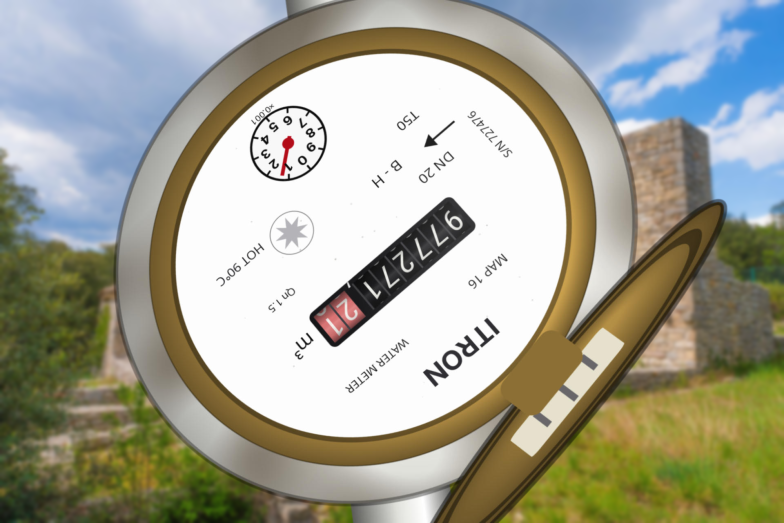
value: 977271.211
